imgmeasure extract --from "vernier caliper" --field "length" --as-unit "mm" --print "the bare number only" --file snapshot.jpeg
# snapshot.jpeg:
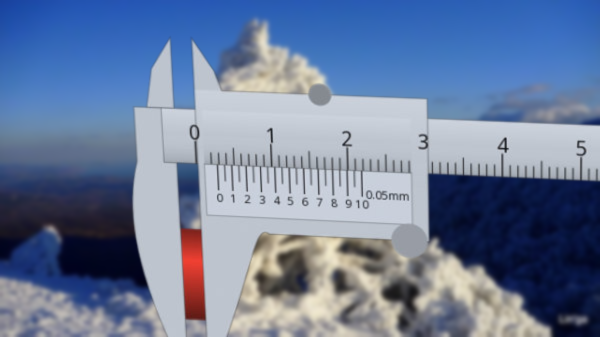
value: 2.8
